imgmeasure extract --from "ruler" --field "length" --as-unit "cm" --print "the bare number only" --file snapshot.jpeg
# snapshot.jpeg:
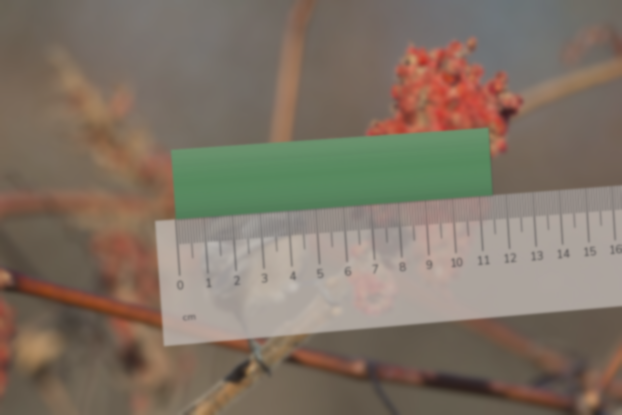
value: 11.5
